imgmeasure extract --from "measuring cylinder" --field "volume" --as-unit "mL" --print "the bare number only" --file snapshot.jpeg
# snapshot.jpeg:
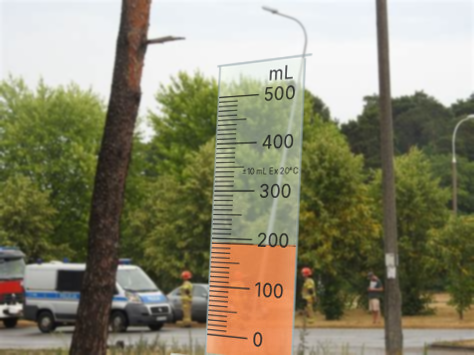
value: 190
